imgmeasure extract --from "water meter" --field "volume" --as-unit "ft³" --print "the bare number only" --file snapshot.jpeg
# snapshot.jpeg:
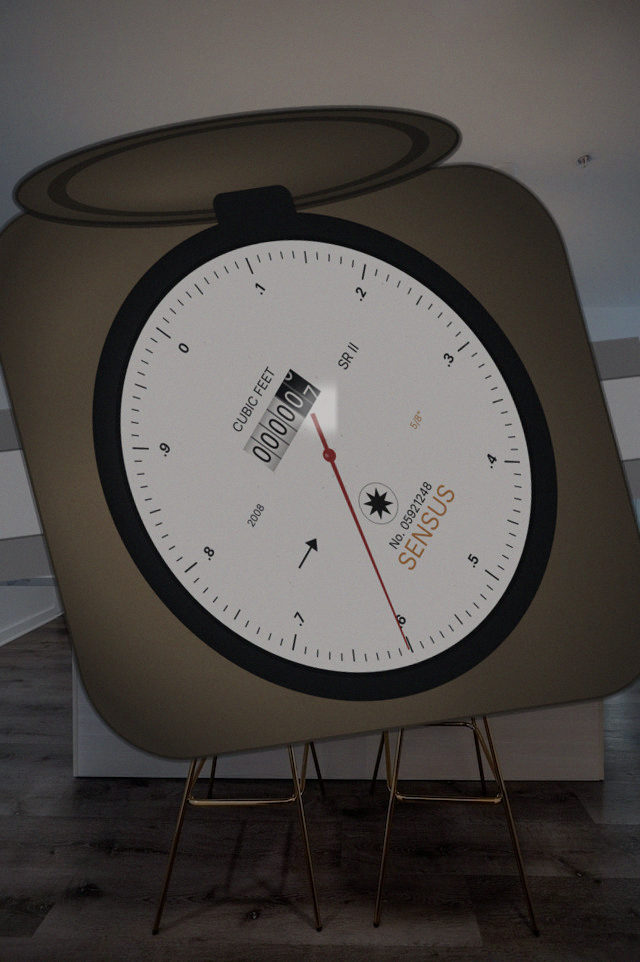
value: 6.60
